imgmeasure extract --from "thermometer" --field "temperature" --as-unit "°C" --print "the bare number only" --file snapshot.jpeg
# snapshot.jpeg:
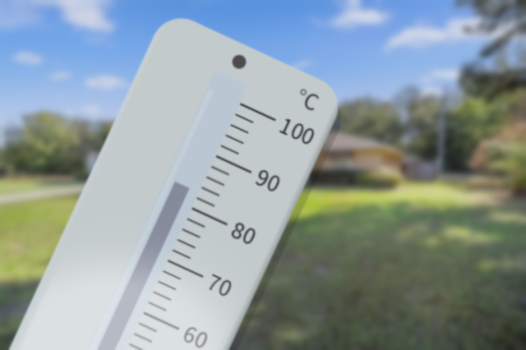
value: 83
